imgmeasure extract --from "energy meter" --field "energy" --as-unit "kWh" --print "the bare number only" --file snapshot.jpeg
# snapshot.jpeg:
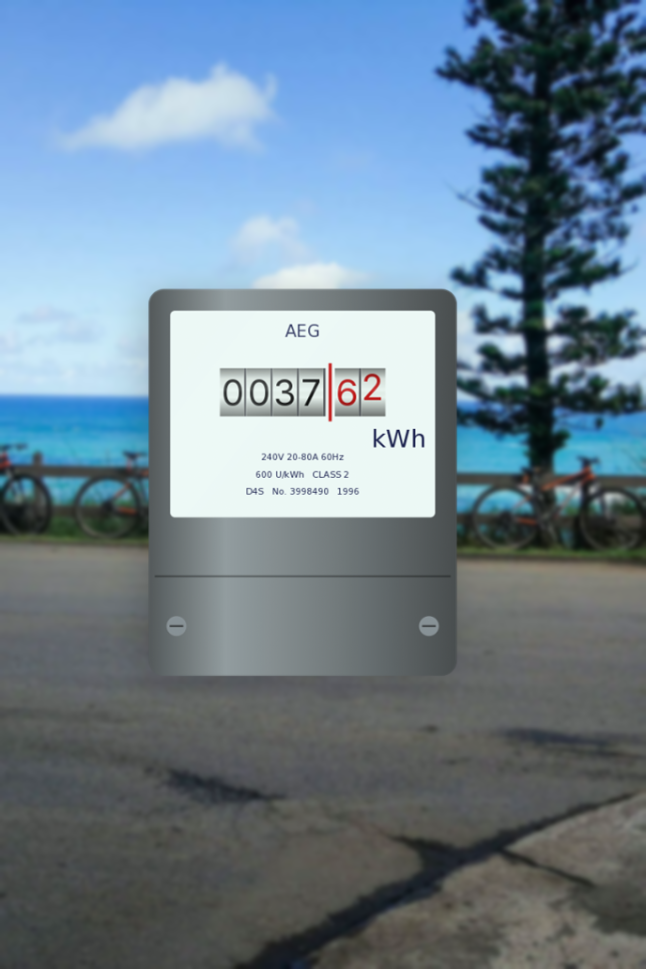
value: 37.62
